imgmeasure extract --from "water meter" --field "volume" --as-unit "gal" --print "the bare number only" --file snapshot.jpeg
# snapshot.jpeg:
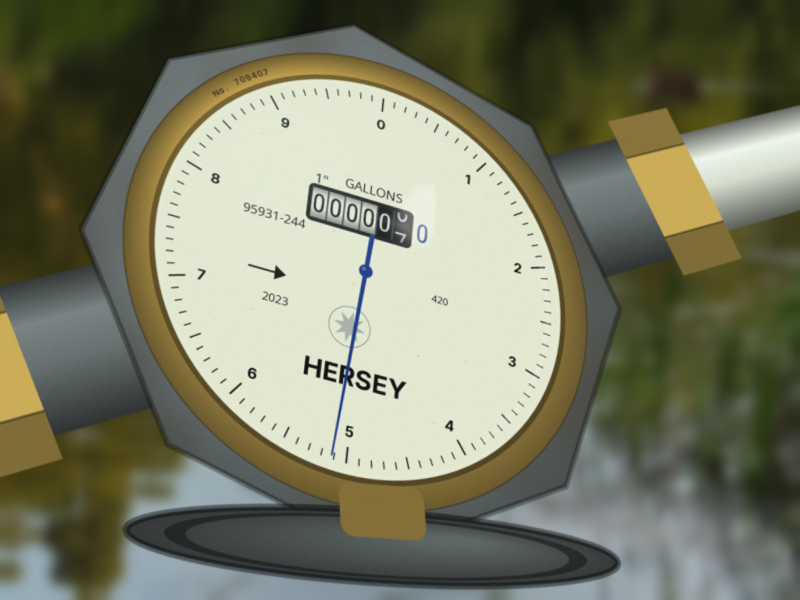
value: 65.1
